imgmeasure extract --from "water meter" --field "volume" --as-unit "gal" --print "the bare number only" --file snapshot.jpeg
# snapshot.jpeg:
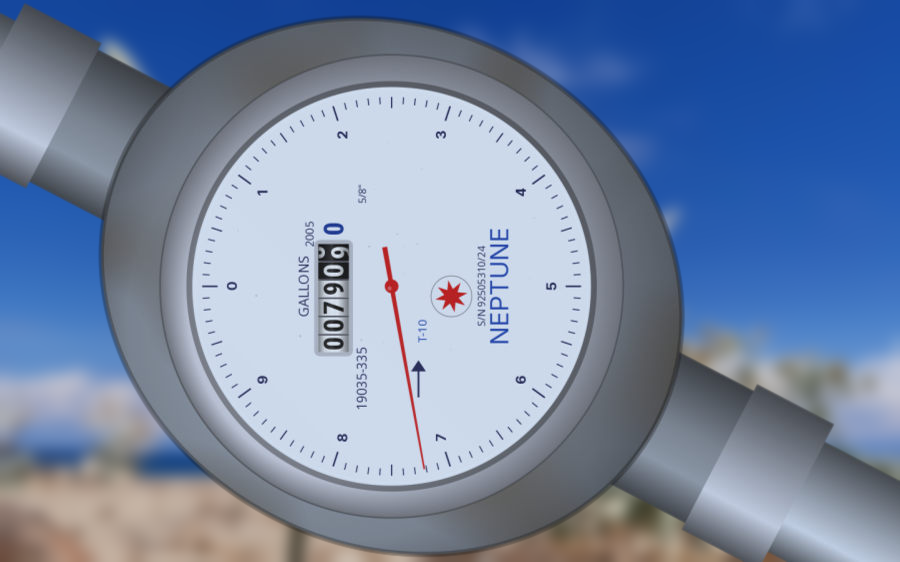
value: 79087.2
